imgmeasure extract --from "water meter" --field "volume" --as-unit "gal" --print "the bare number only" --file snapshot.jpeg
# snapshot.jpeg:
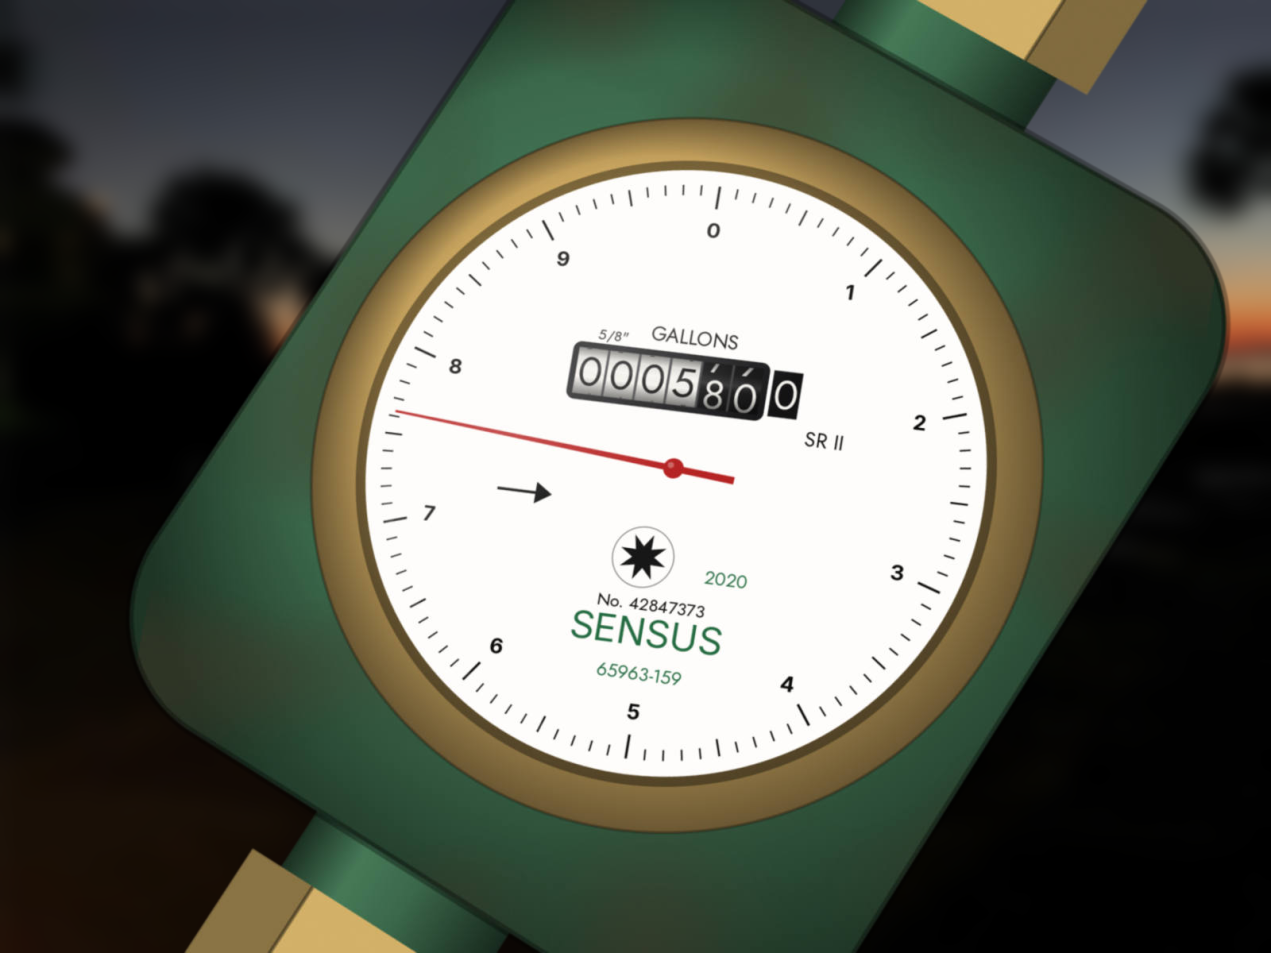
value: 5797.6
